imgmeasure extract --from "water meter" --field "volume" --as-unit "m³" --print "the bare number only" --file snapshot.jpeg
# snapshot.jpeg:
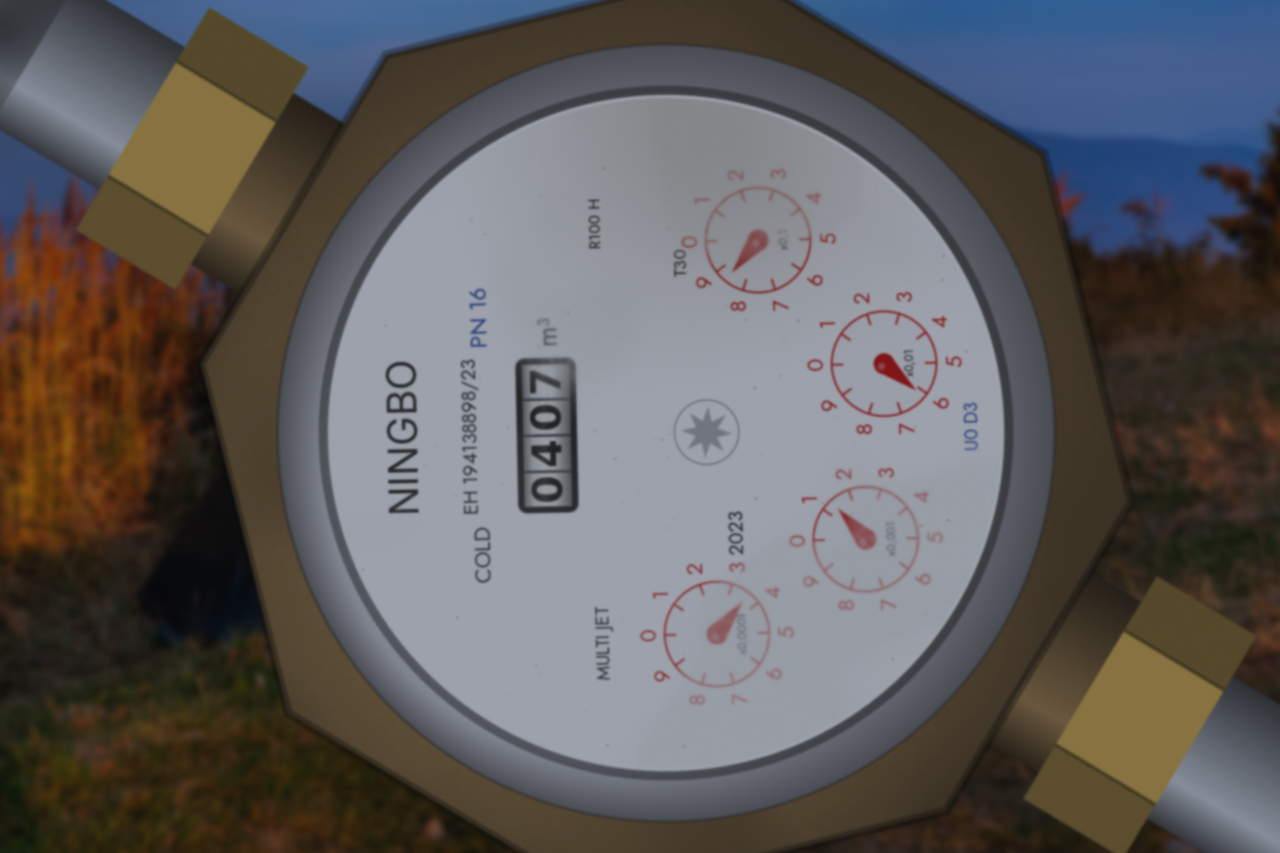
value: 407.8613
